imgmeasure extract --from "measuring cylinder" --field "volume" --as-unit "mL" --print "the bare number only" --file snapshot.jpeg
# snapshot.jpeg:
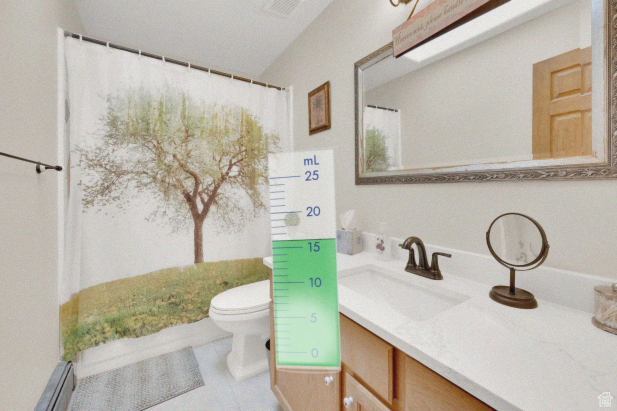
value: 16
